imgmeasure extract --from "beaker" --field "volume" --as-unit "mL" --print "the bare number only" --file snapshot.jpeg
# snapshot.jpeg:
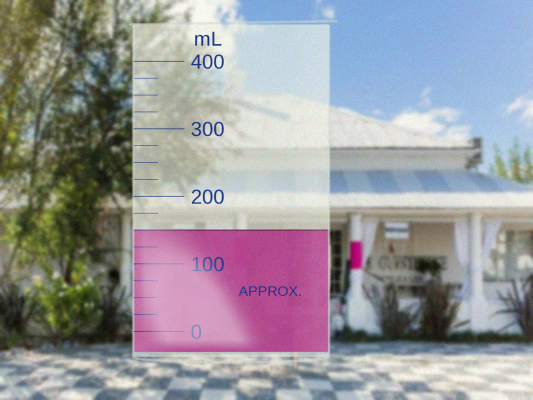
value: 150
